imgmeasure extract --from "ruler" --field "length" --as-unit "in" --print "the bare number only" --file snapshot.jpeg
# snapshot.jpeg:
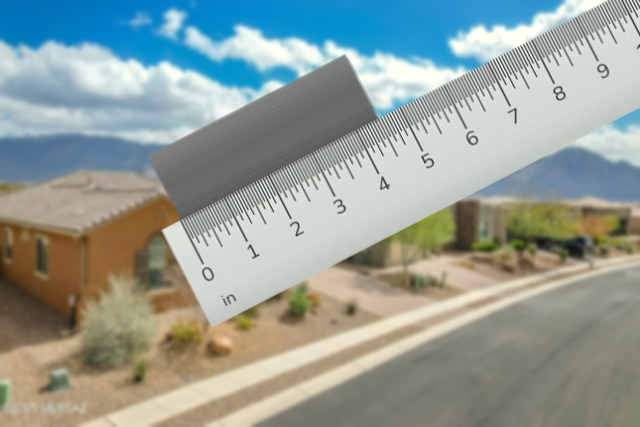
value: 4.5
